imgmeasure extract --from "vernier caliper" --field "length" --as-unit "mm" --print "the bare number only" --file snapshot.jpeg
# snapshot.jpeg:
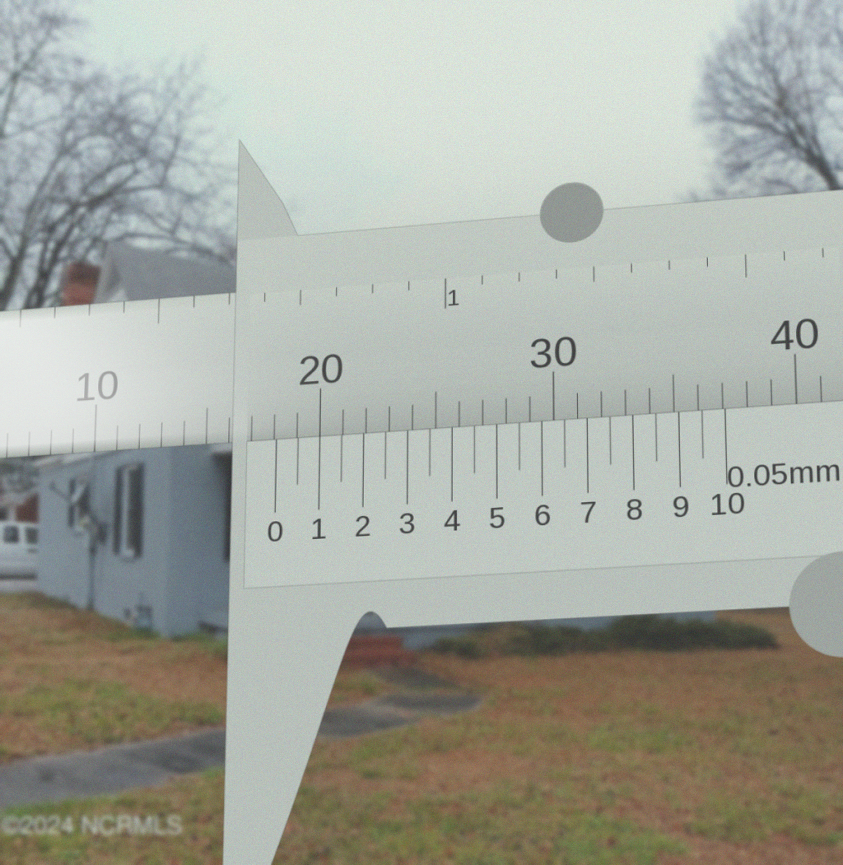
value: 18.10
